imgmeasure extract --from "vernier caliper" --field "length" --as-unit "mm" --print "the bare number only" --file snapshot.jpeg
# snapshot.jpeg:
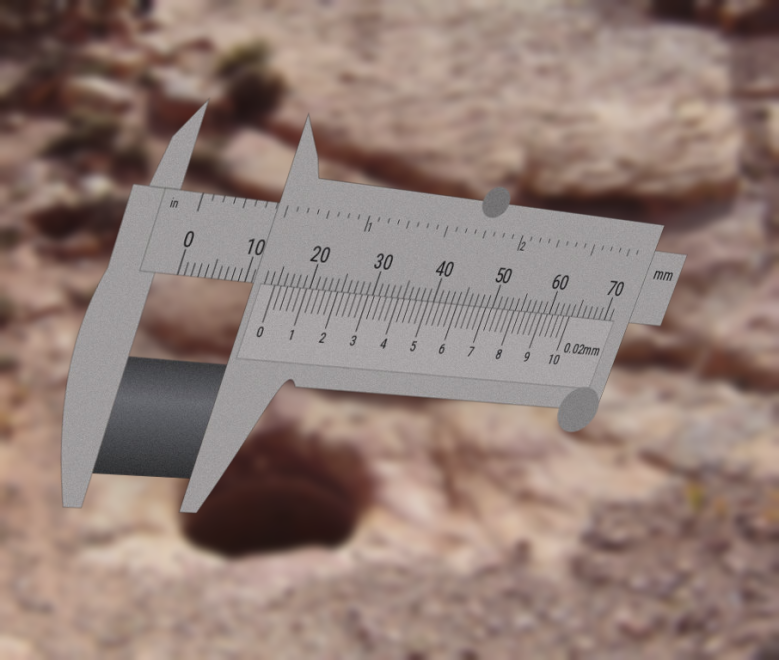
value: 14.6
